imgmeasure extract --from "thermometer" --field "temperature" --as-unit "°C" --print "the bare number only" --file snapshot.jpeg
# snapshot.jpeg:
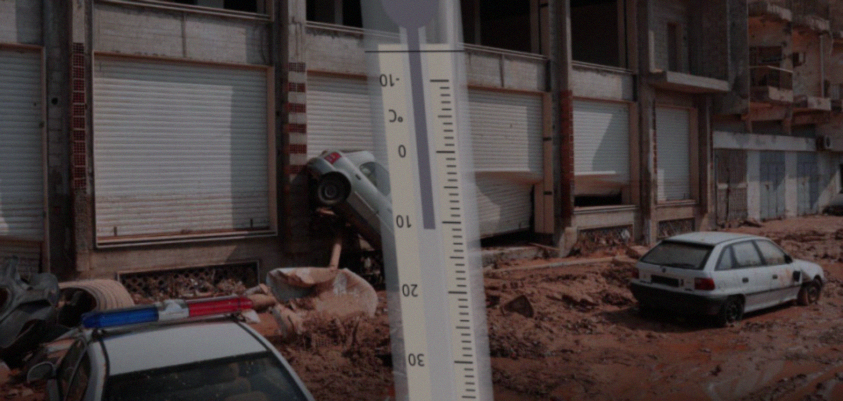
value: 11
